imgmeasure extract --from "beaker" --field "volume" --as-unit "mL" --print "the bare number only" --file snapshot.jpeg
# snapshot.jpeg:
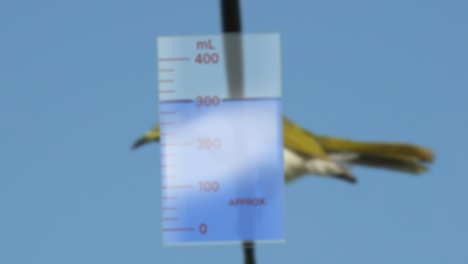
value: 300
